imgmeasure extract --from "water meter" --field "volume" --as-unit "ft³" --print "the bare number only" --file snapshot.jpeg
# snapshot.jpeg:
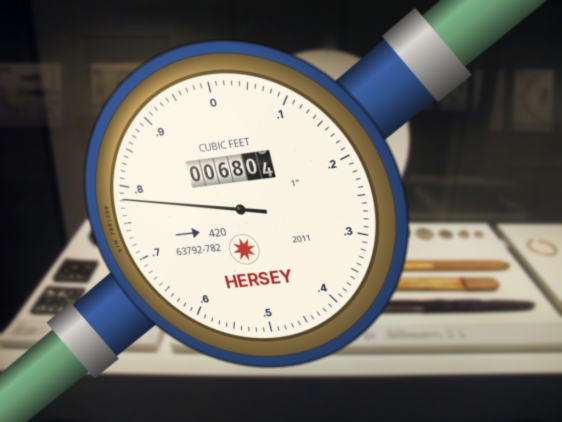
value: 6803.78
